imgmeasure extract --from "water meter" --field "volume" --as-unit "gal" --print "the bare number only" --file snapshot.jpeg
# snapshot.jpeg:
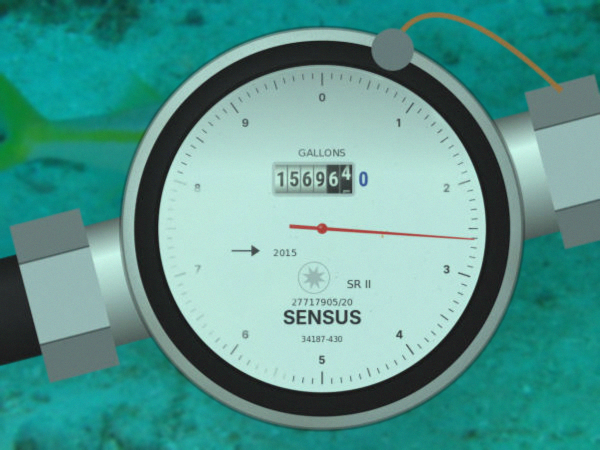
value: 1569642.6
